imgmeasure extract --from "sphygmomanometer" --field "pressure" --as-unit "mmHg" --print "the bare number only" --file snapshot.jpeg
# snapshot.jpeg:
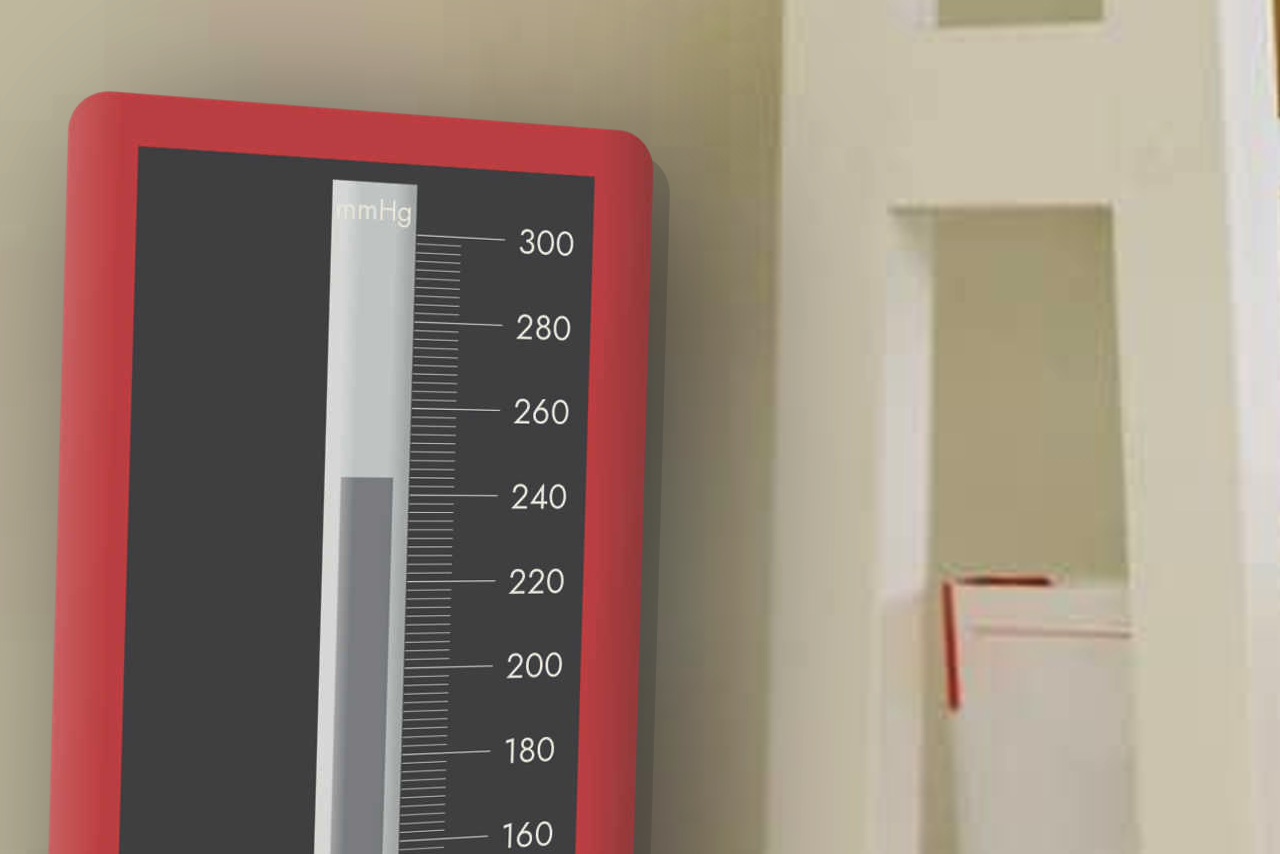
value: 244
